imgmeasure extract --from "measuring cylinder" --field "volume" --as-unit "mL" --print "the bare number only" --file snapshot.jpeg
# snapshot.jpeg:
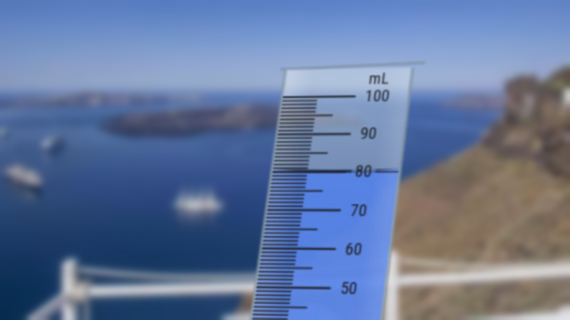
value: 80
